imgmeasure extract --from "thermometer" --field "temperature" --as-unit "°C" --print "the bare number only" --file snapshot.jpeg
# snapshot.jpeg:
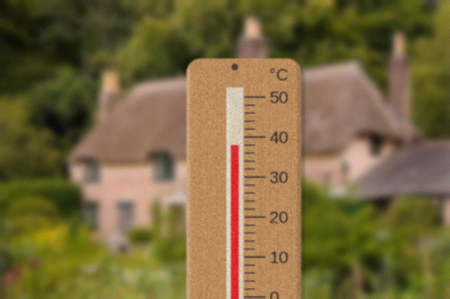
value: 38
